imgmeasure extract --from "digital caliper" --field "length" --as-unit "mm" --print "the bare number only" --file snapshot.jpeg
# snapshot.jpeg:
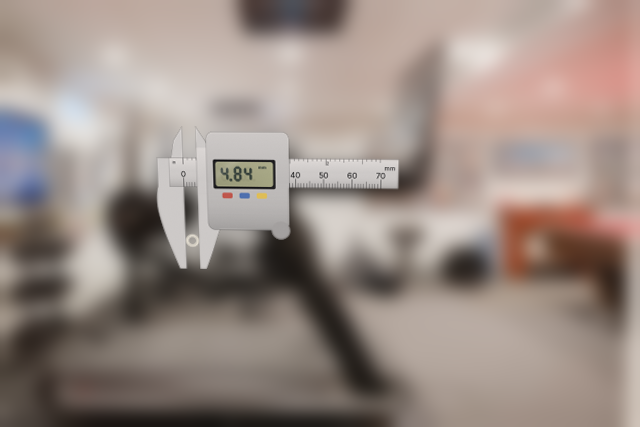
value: 4.84
